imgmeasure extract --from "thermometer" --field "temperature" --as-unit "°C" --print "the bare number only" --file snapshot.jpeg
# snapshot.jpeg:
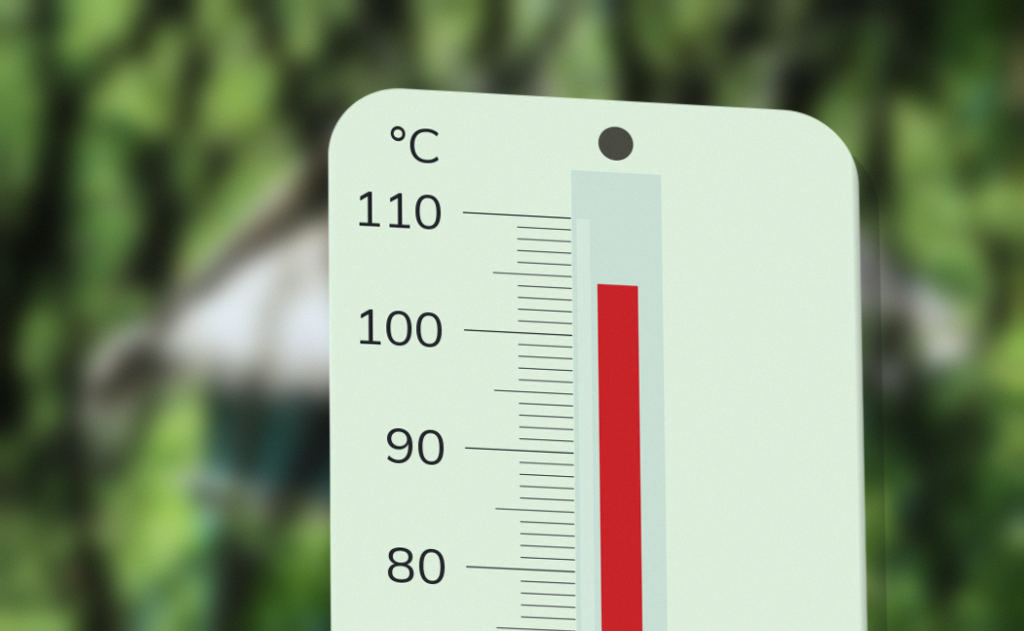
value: 104.5
